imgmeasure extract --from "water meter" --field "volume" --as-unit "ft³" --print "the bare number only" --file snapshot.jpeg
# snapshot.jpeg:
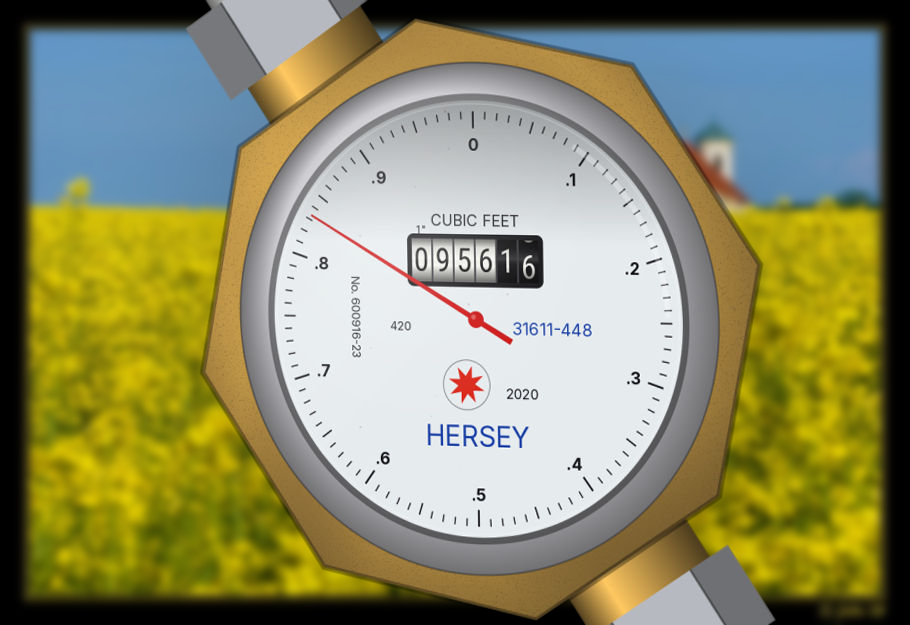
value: 95615.83
